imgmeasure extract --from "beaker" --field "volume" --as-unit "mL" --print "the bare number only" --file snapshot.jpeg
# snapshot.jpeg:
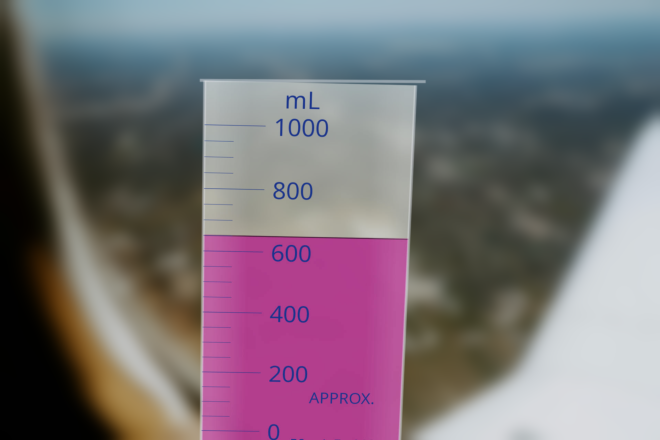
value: 650
